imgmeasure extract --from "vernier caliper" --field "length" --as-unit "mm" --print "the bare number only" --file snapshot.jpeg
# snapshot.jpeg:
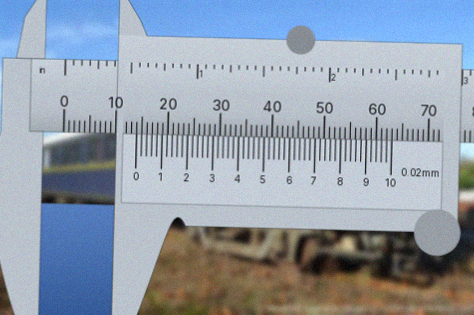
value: 14.0
